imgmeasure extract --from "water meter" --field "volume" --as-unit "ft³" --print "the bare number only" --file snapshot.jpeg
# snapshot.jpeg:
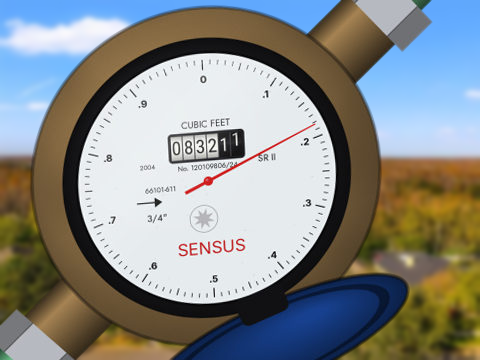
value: 83211.18
